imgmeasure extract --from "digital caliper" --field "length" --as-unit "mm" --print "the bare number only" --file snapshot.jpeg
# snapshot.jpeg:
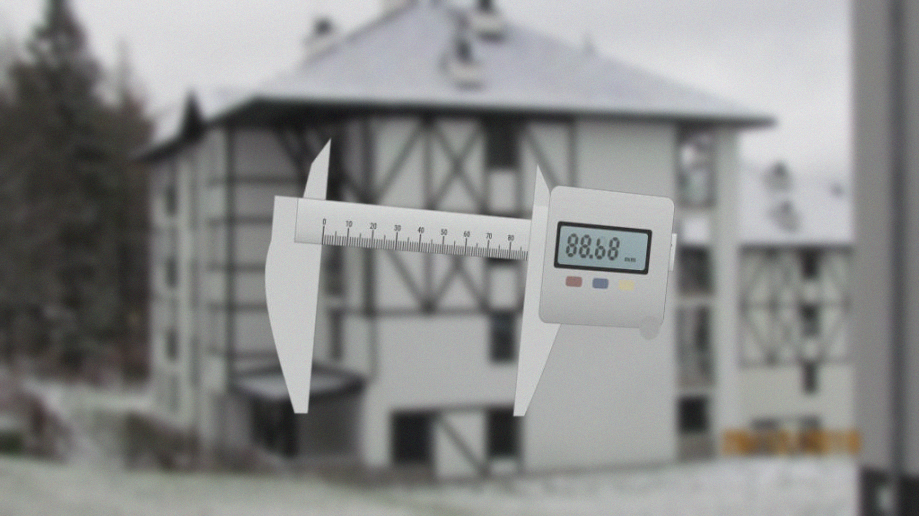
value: 88.68
